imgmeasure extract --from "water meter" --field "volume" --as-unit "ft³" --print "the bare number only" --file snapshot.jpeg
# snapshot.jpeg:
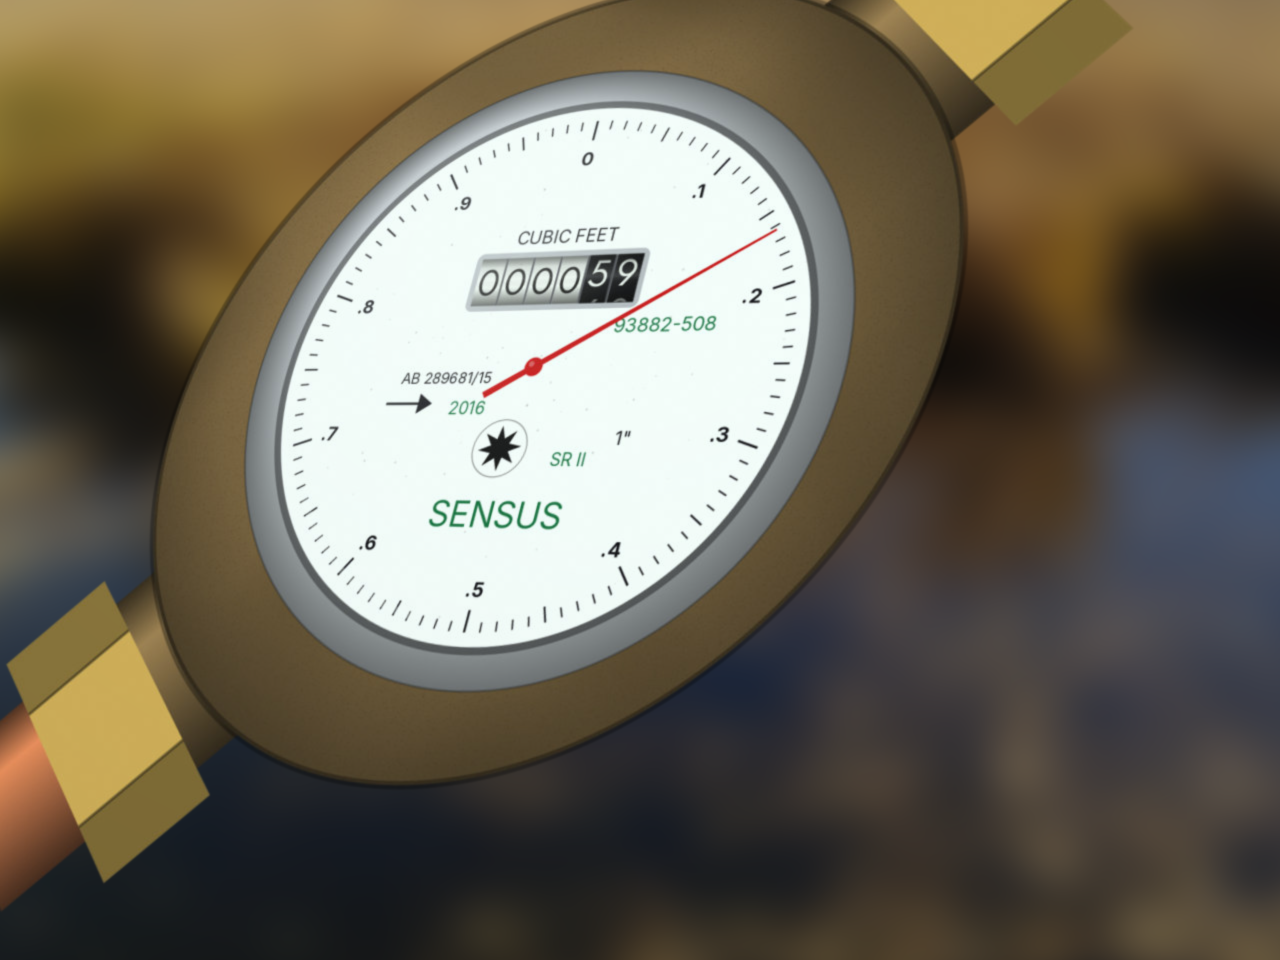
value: 59.16
